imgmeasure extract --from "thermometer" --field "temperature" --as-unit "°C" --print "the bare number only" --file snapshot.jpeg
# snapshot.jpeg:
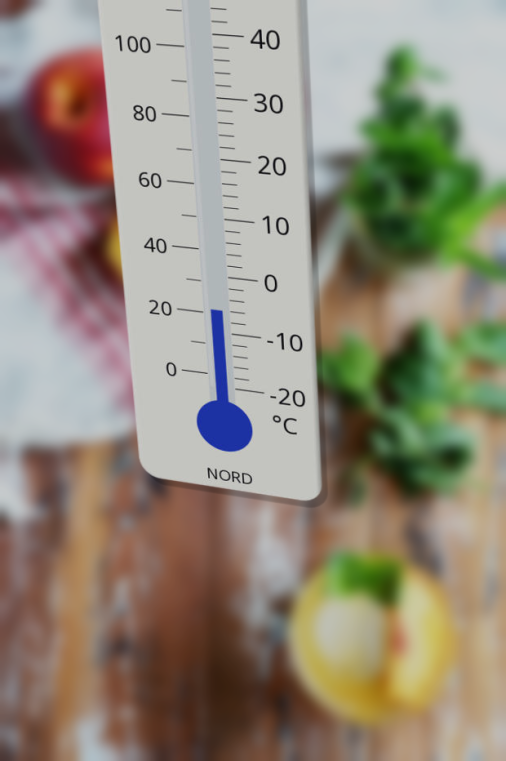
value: -6
